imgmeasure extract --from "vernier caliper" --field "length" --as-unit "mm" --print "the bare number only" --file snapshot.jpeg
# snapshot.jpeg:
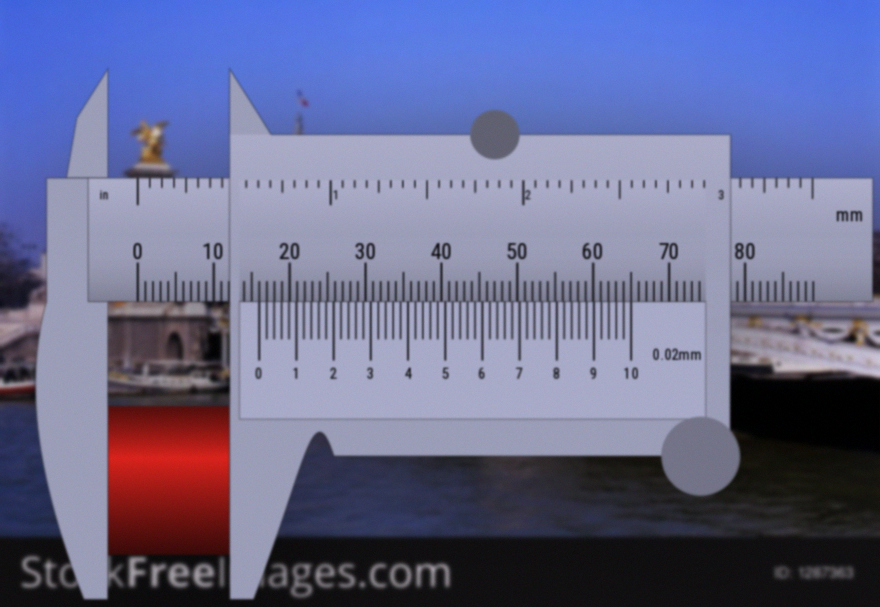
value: 16.0
